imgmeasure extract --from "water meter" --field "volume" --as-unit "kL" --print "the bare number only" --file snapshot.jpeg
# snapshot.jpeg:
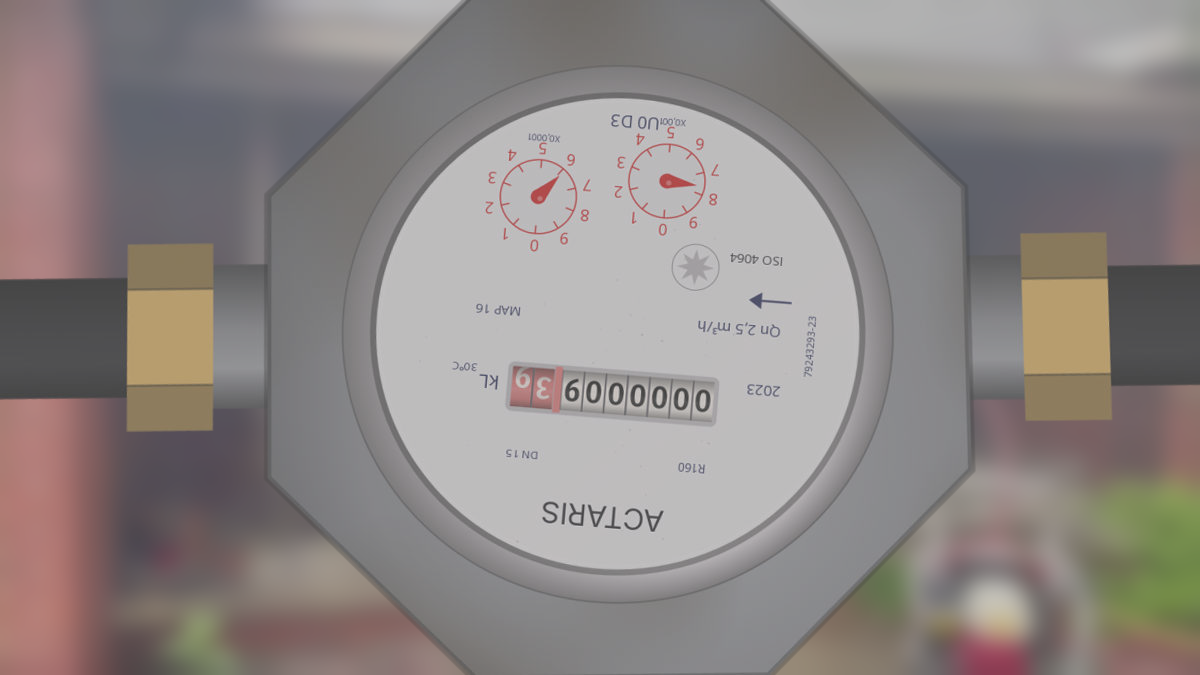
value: 9.3876
